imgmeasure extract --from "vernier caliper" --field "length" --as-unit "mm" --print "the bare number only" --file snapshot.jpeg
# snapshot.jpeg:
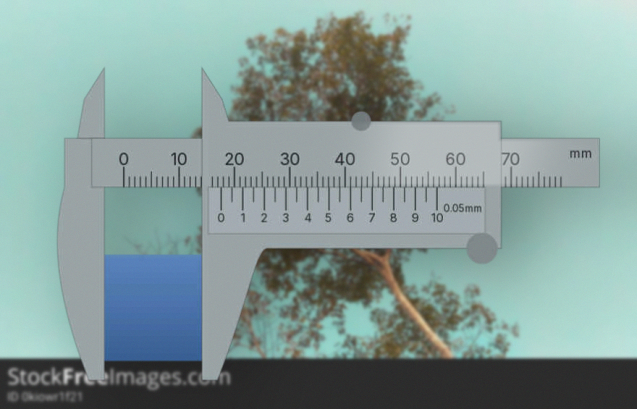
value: 17.6
